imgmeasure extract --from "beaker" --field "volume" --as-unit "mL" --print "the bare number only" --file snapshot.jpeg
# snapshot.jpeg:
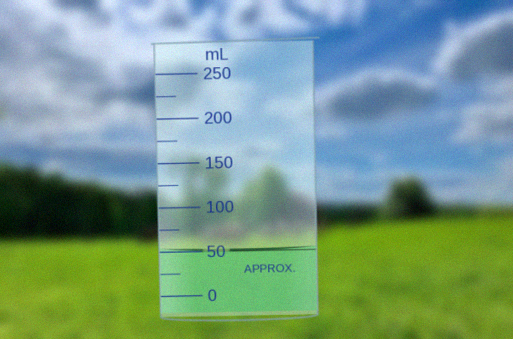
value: 50
